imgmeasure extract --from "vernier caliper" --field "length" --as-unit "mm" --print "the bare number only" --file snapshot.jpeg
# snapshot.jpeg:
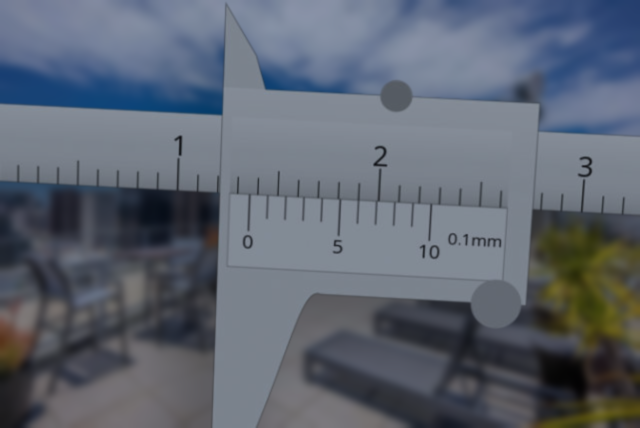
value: 13.6
